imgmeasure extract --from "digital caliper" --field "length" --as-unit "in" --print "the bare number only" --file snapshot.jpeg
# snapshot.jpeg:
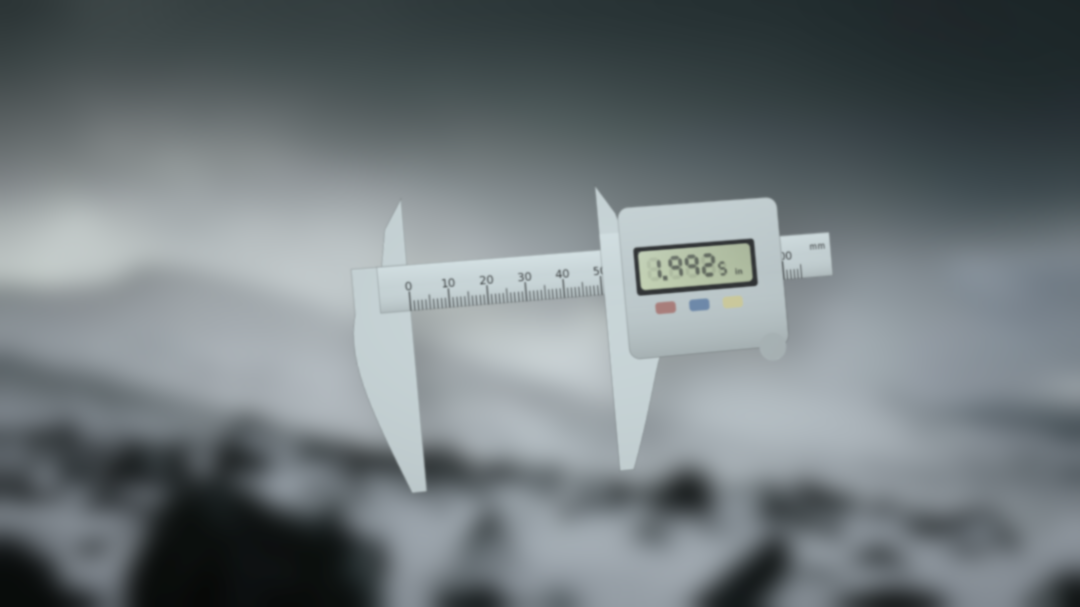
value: 1.9925
